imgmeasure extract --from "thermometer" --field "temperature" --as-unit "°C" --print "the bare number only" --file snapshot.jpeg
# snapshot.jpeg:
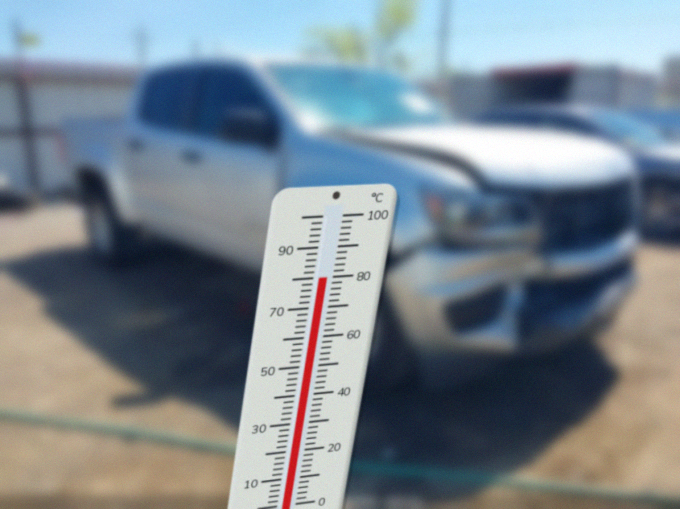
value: 80
